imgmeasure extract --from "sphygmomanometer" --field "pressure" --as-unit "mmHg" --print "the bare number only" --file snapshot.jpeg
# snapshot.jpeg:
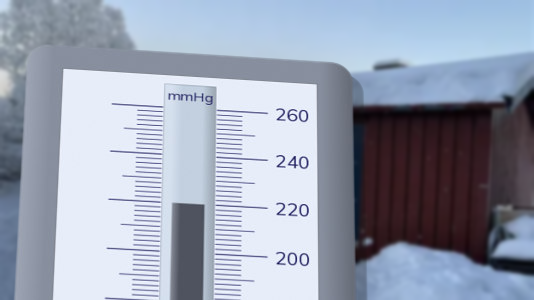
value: 220
